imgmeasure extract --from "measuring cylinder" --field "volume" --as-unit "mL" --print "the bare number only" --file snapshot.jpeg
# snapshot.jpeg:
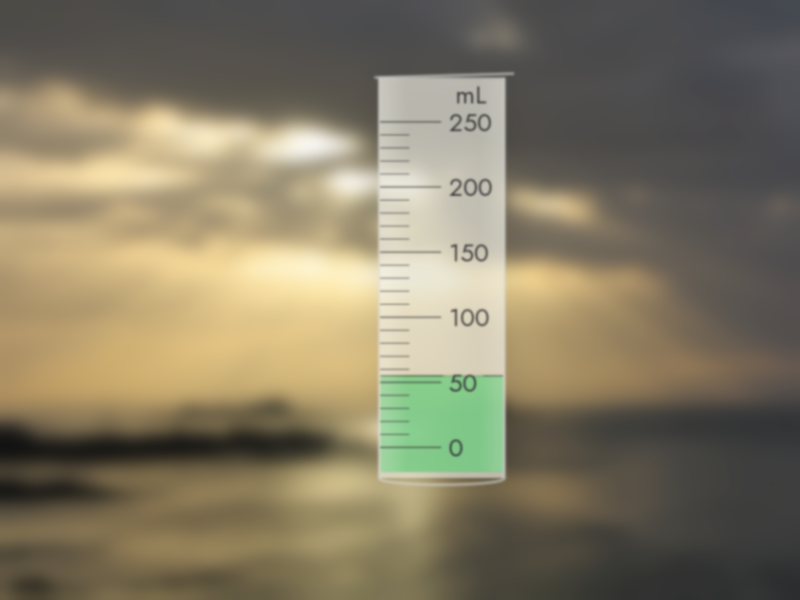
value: 55
